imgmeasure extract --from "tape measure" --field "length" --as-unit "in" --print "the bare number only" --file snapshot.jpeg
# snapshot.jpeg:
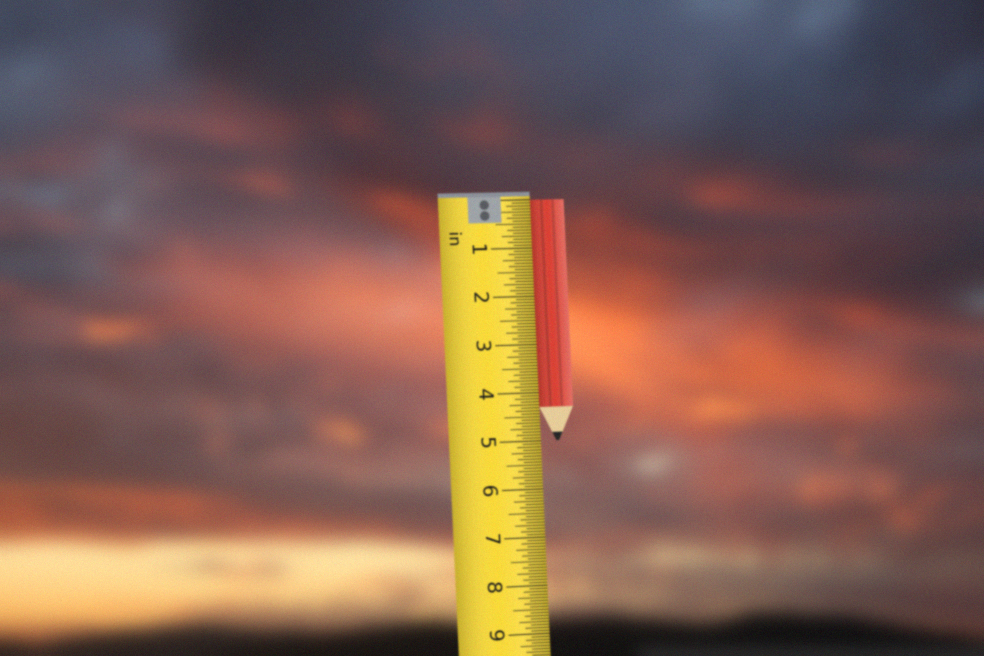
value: 5
